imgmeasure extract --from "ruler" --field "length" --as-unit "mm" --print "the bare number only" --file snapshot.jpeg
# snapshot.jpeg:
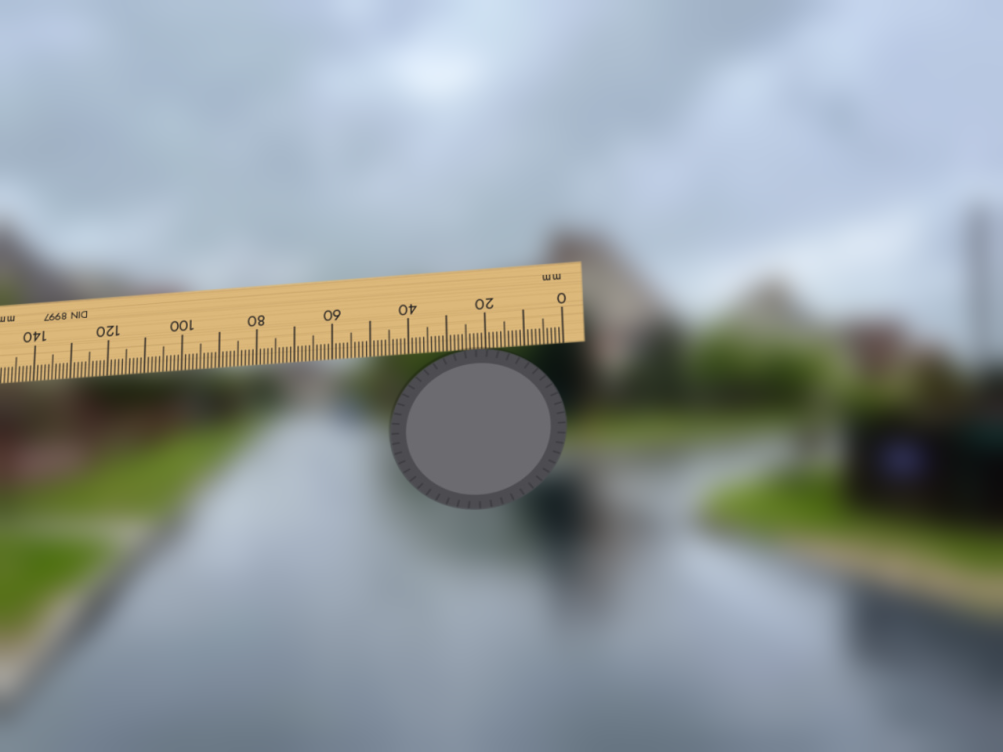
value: 45
